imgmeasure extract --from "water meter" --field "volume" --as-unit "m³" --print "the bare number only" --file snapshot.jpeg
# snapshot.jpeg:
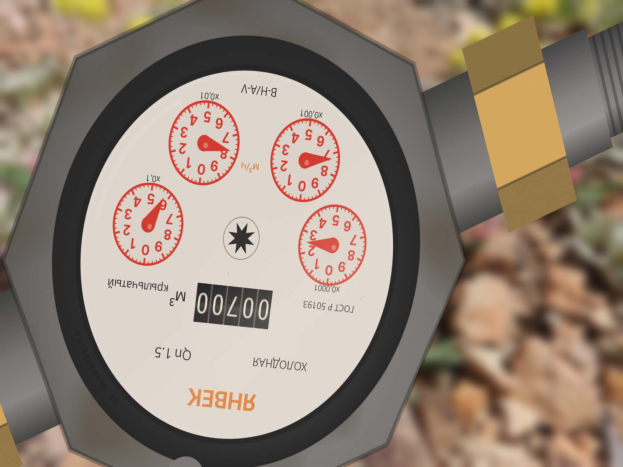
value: 700.5772
